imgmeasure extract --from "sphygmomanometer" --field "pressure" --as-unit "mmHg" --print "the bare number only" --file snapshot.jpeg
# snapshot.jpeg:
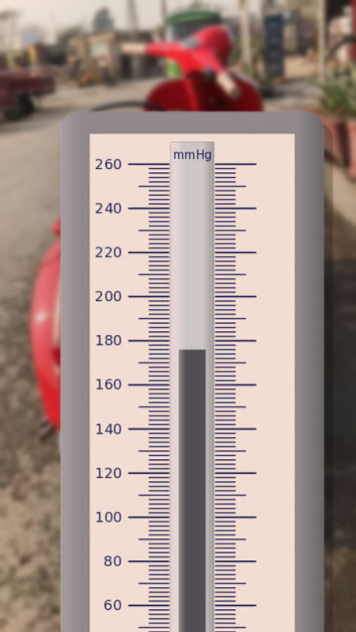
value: 176
